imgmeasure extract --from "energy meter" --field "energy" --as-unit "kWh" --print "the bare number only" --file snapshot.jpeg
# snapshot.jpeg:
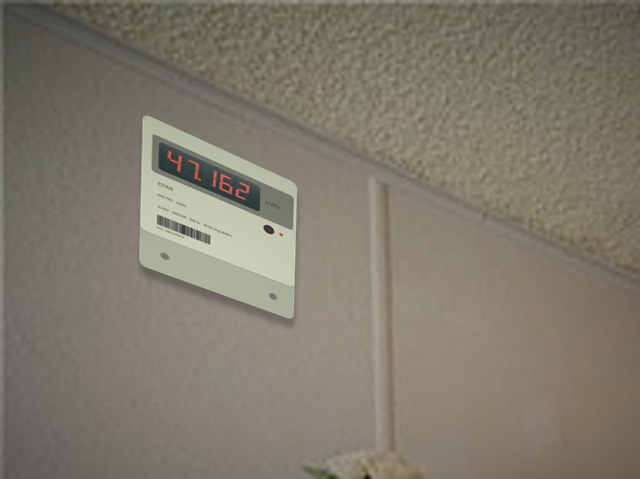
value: 47.162
